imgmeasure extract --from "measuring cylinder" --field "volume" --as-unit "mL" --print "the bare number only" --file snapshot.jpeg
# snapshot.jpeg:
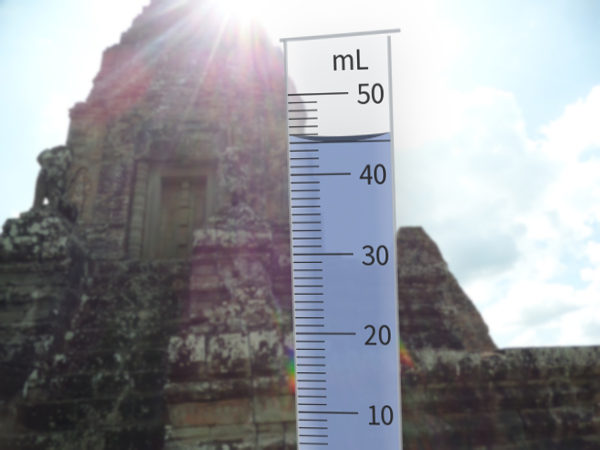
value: 44
